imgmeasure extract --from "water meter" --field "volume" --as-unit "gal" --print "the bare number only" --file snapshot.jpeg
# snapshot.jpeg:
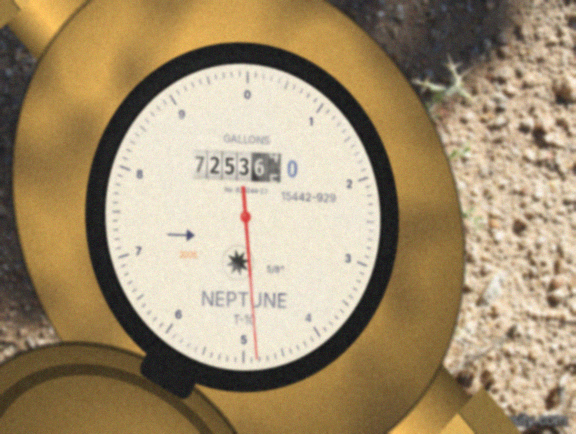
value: 7253644.8
